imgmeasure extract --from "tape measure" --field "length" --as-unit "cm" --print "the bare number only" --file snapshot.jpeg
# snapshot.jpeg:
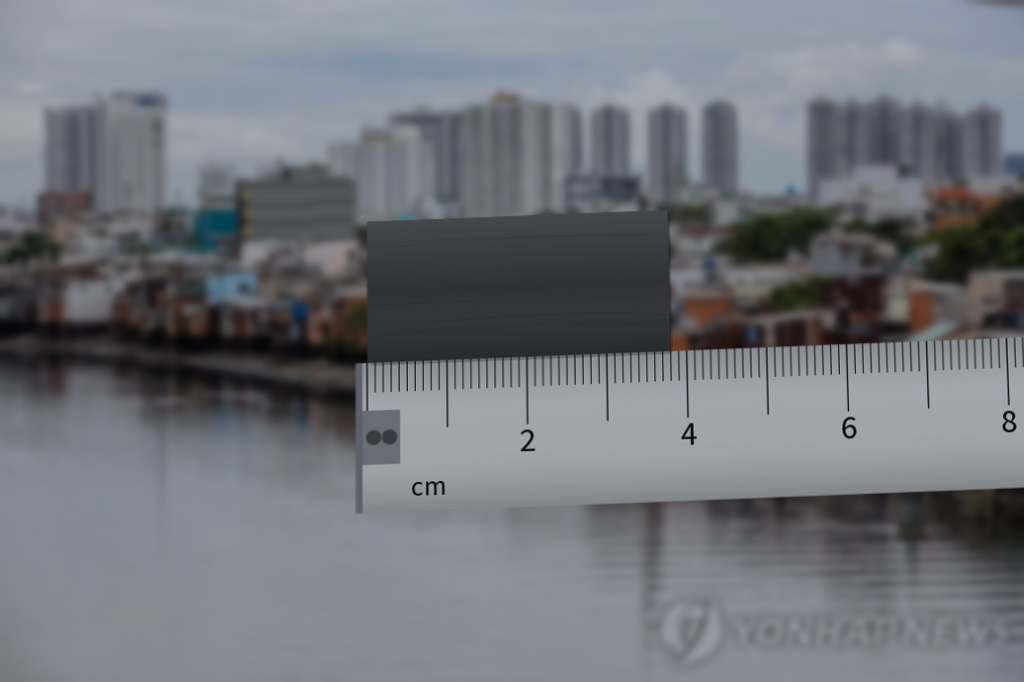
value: 3.8
